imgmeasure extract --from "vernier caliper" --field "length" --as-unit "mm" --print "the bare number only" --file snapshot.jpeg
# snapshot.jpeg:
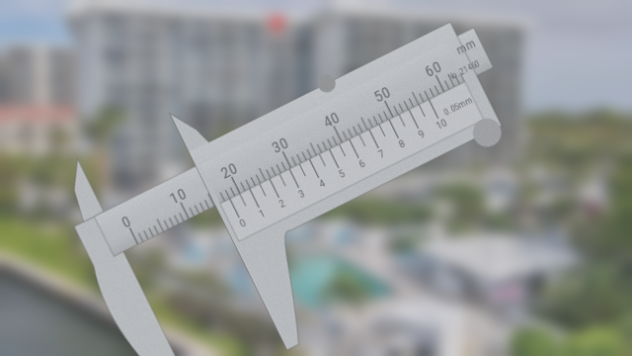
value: 18.0
